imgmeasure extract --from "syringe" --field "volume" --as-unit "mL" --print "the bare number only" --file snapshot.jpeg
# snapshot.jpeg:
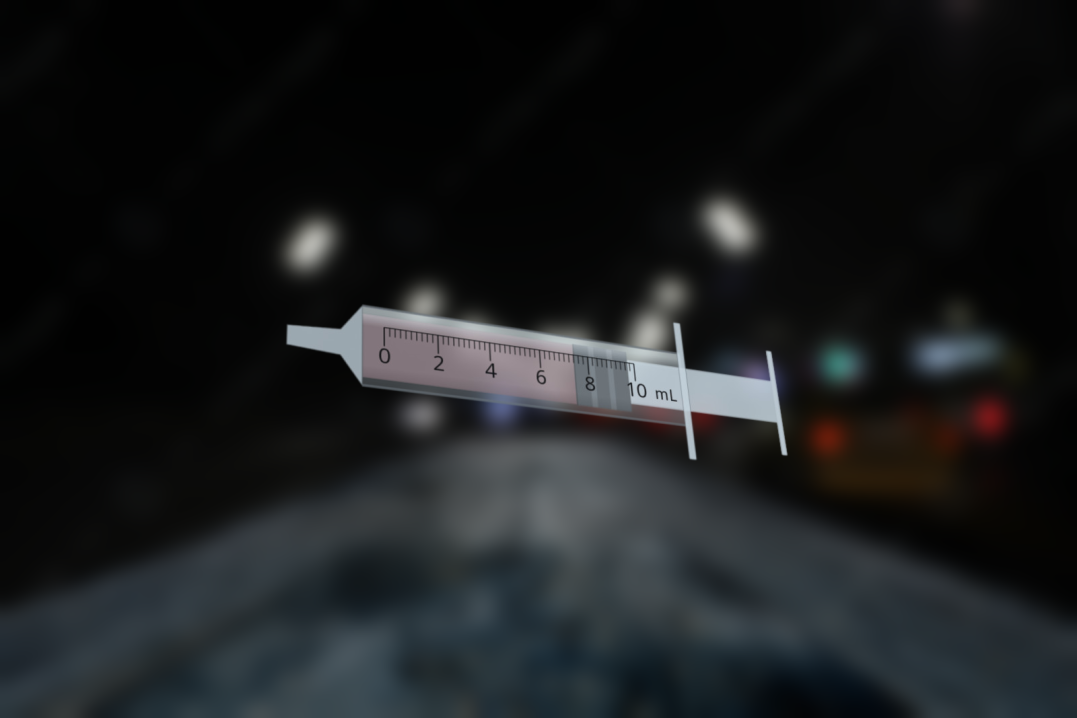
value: 7.4
